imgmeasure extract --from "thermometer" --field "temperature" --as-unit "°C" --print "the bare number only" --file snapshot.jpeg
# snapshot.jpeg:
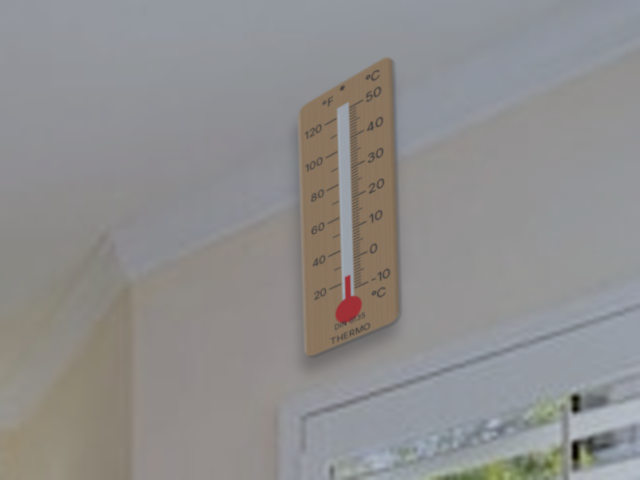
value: -5
